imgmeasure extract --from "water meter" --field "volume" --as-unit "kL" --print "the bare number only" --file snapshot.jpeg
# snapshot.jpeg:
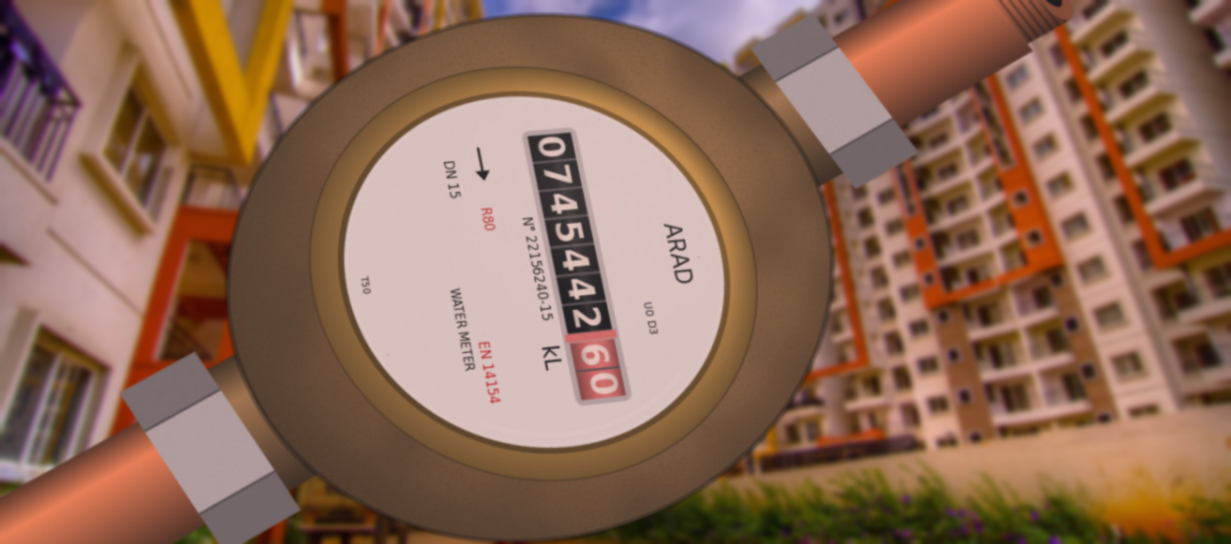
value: 745442.60
